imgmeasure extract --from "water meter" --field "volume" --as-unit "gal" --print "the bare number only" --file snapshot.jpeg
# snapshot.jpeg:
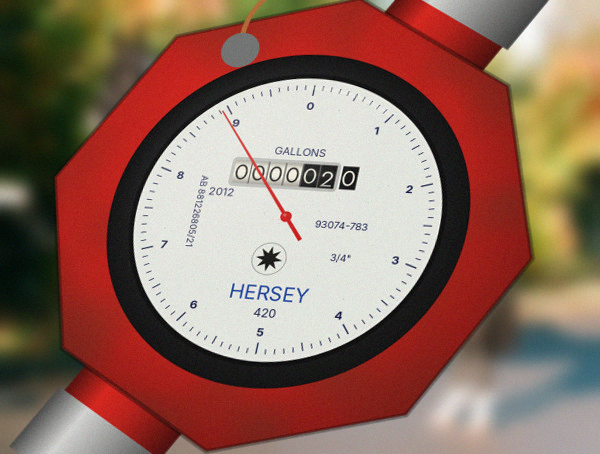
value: 18.9
